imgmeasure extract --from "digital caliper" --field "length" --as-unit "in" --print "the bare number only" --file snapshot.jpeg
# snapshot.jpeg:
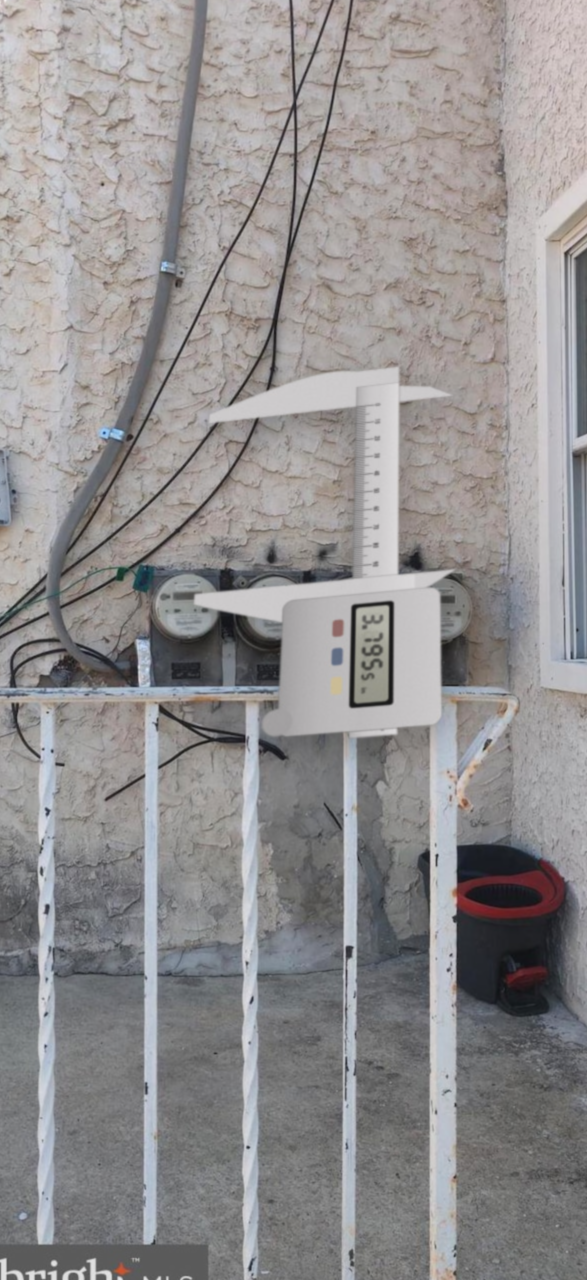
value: 3.7955
